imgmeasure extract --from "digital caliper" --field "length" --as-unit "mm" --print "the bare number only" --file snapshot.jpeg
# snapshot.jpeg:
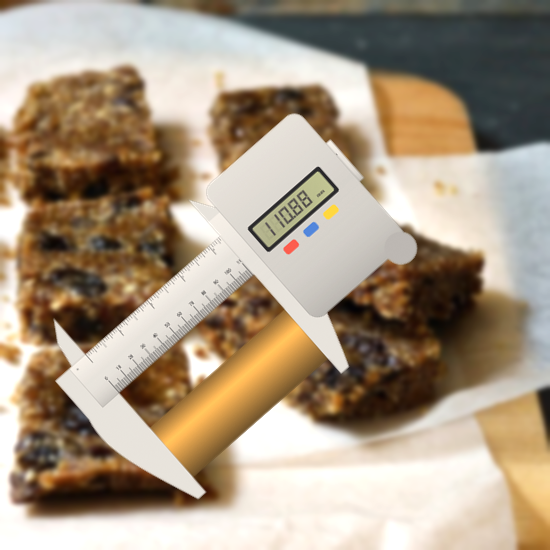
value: 110.88
